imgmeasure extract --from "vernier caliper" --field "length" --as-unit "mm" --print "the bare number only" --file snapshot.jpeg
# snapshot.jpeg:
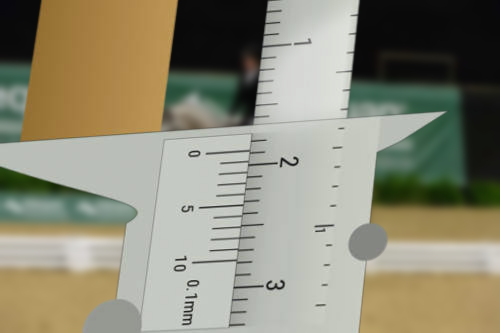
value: 18.8
